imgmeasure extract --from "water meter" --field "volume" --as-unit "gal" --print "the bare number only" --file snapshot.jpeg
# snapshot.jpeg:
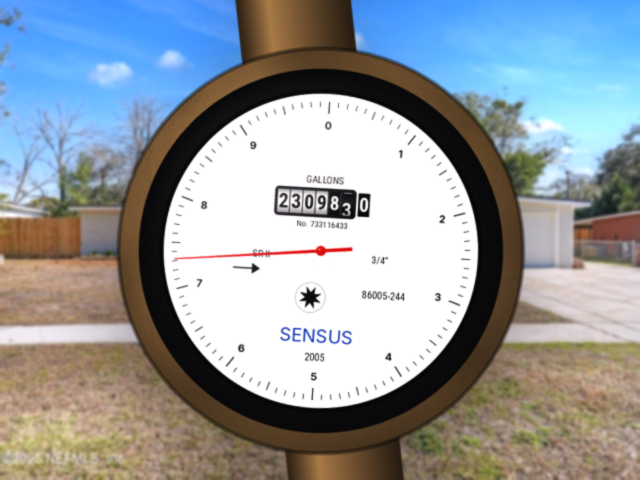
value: 2309827.3
